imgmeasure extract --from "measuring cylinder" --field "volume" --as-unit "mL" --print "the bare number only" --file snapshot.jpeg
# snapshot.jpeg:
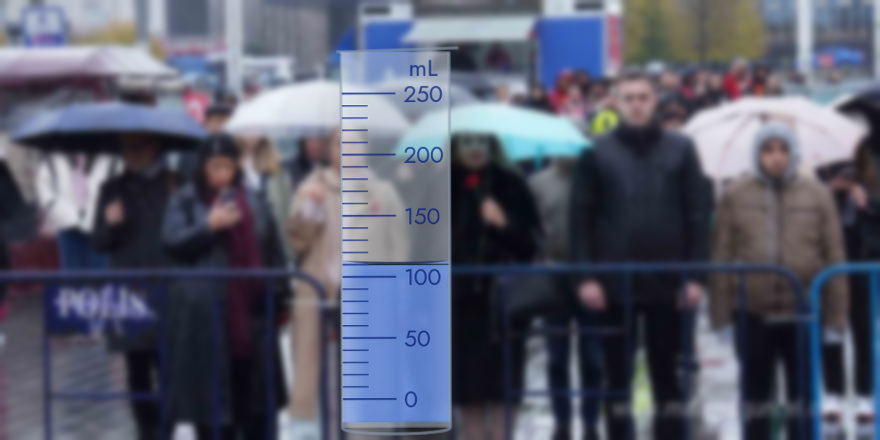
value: 110
